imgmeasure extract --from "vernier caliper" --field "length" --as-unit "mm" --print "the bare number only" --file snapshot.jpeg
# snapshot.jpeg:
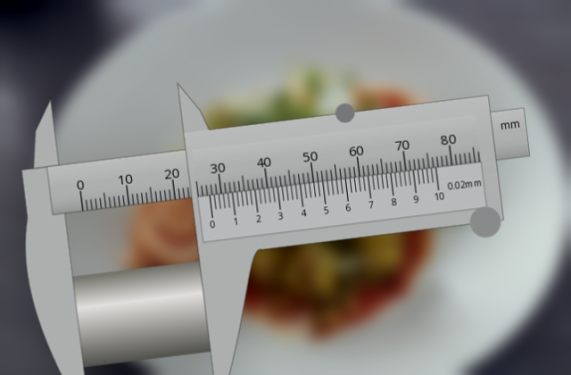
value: 27.5
